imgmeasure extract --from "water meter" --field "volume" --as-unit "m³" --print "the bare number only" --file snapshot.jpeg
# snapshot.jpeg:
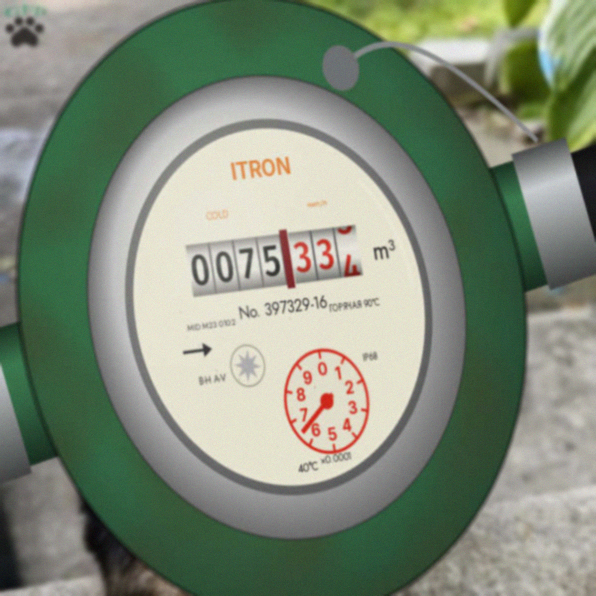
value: 75.3336
